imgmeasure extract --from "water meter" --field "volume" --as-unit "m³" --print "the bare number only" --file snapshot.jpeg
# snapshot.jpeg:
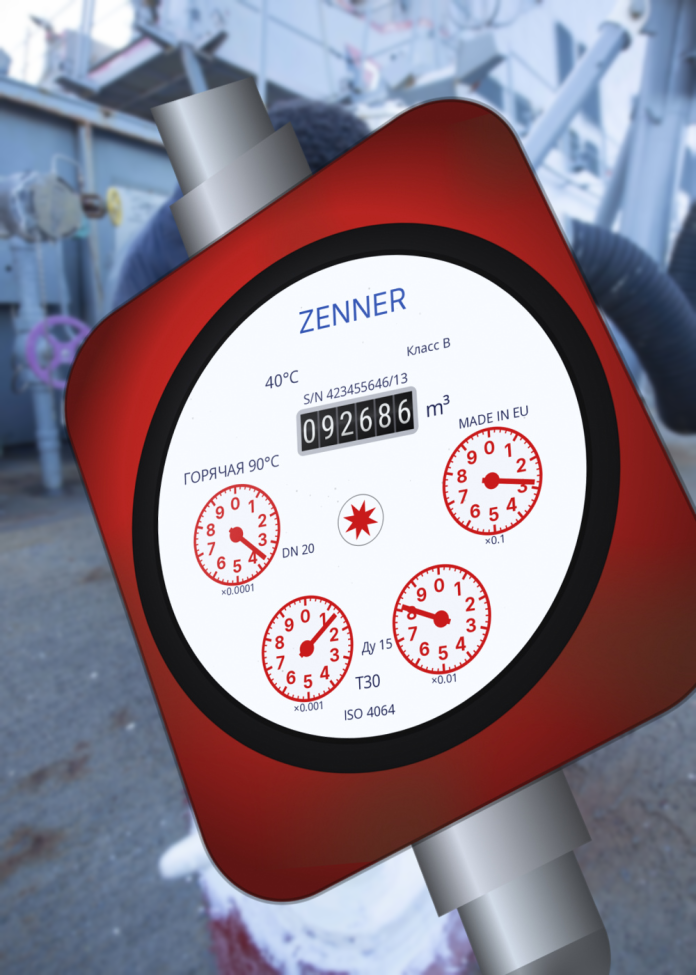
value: 92686.2813
